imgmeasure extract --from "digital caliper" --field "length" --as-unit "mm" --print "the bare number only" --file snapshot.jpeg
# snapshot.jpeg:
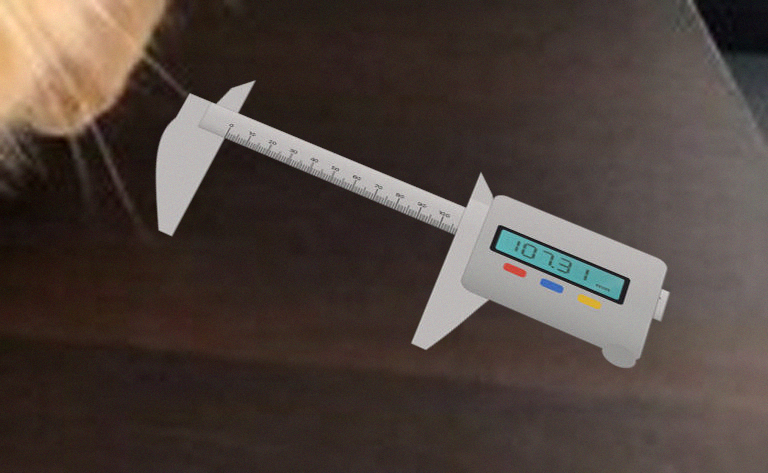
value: 107.31
